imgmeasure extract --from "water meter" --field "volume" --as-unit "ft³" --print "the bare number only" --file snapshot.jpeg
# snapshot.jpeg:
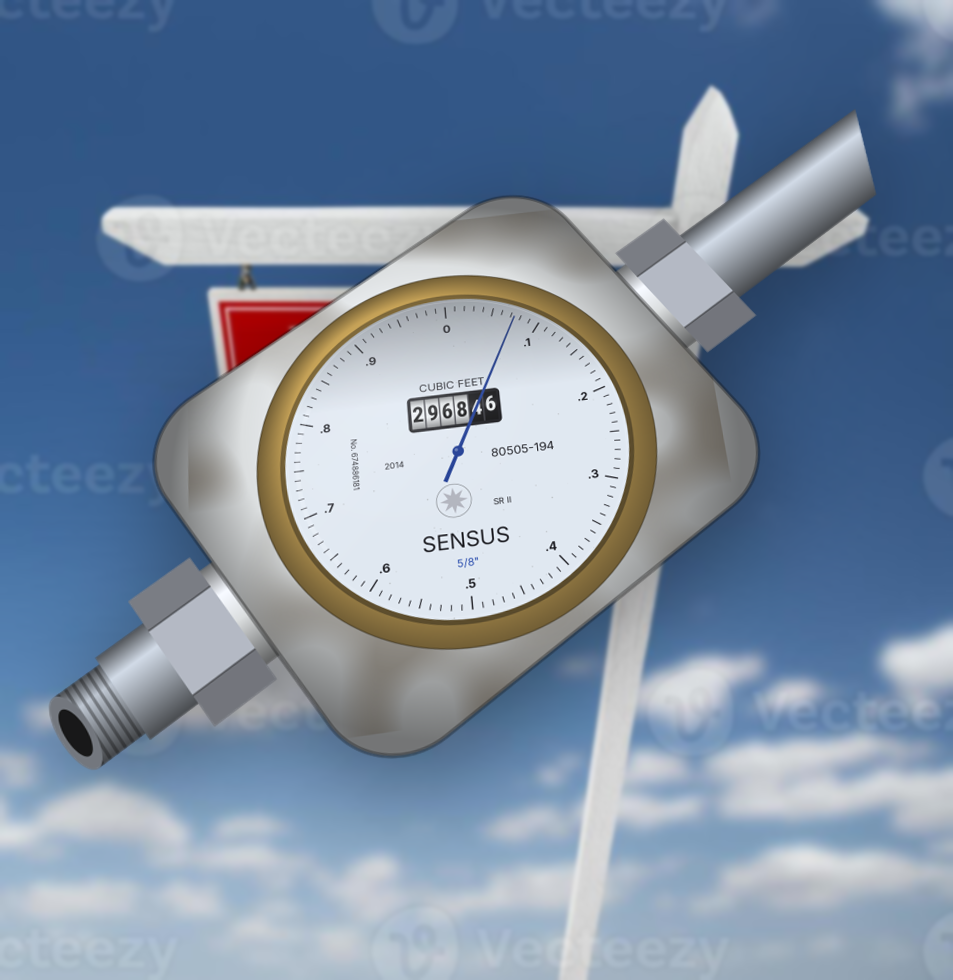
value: 296846.07
